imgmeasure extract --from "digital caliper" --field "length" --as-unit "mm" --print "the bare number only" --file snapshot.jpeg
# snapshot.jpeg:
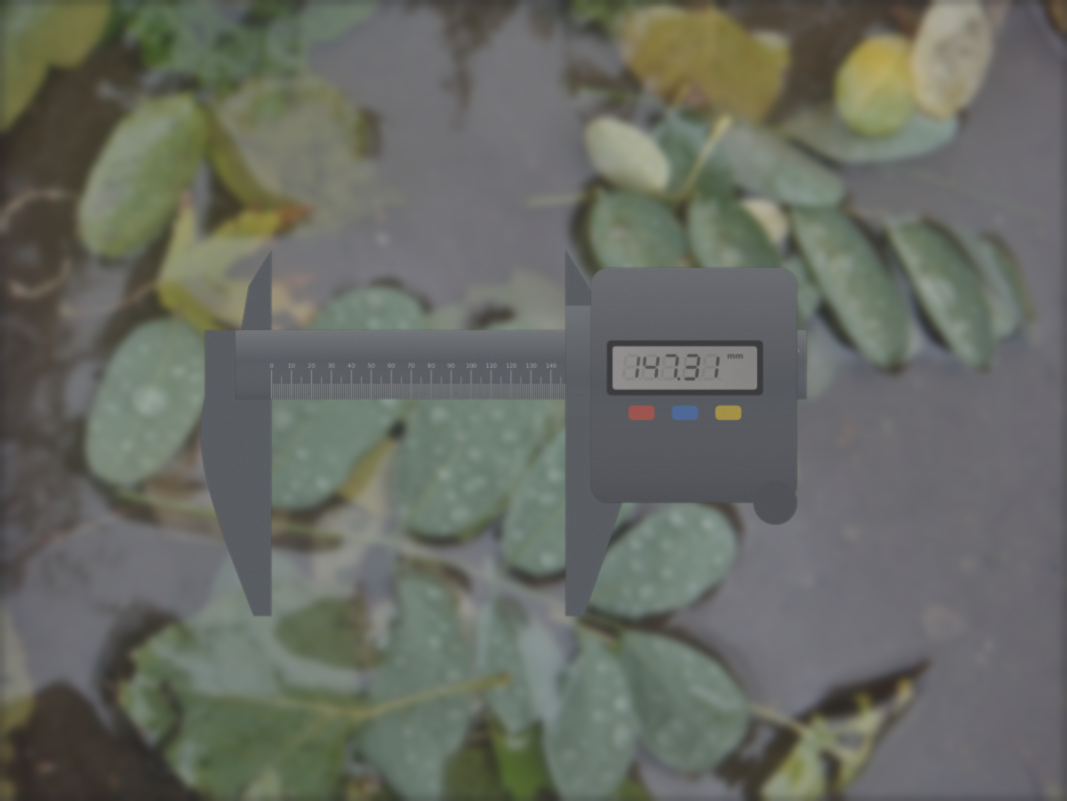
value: 147.31
